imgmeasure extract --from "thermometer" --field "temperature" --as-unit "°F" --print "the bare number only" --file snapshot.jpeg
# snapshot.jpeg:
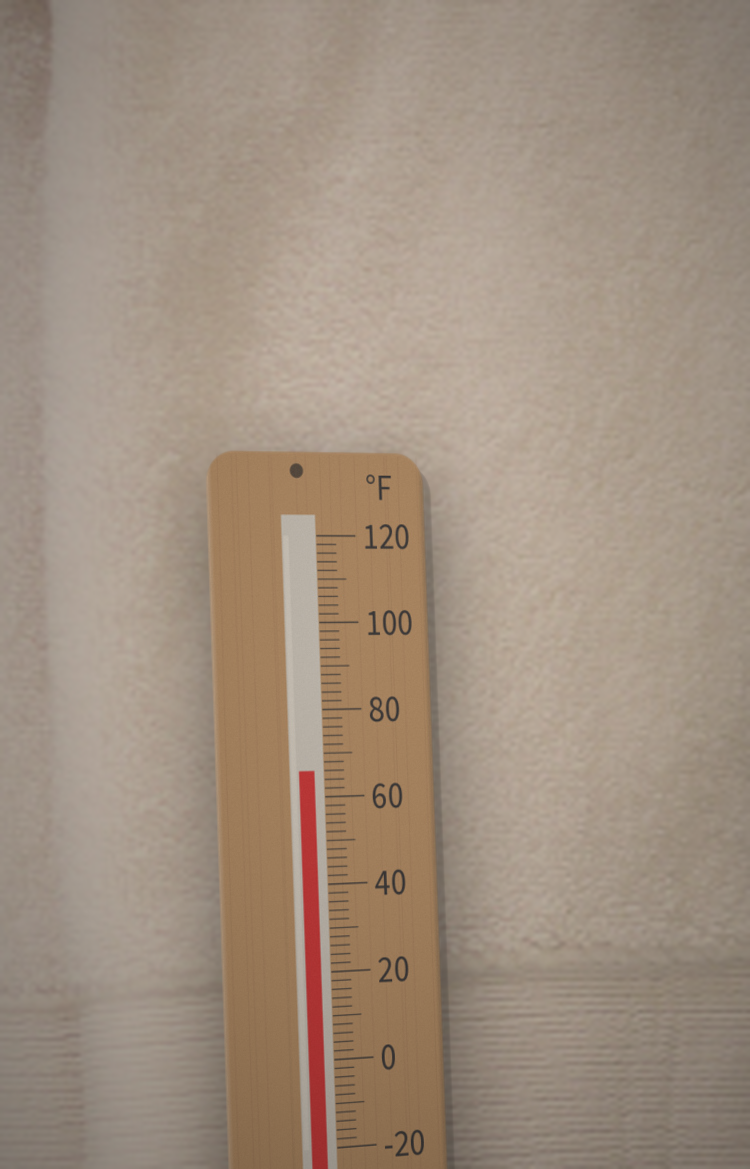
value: 66
